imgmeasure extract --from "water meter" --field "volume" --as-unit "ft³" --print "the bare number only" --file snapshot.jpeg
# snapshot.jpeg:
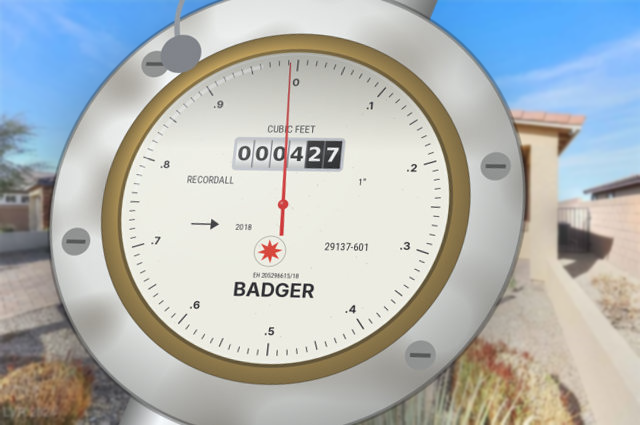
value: 426.99
